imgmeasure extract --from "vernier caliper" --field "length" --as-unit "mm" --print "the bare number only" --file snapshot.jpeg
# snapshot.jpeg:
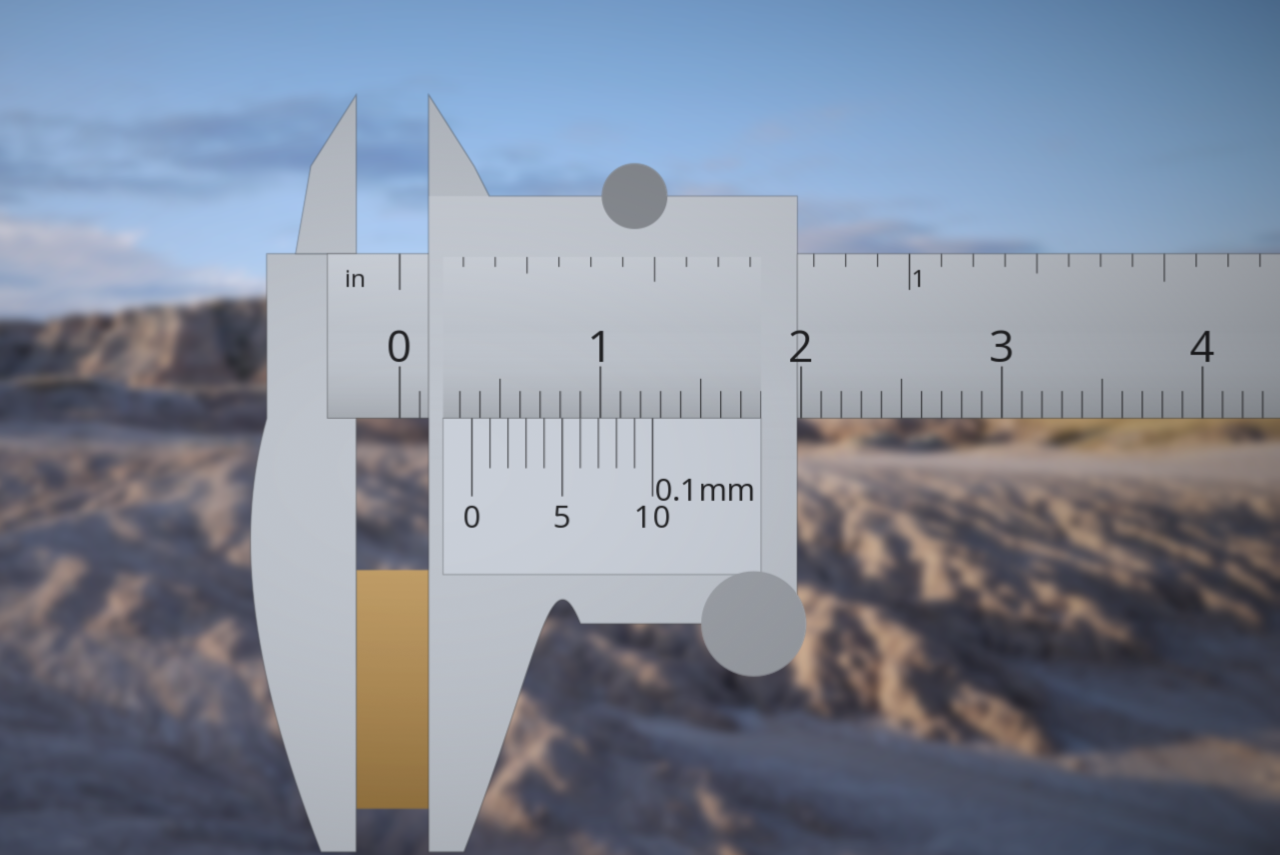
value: 3.6
